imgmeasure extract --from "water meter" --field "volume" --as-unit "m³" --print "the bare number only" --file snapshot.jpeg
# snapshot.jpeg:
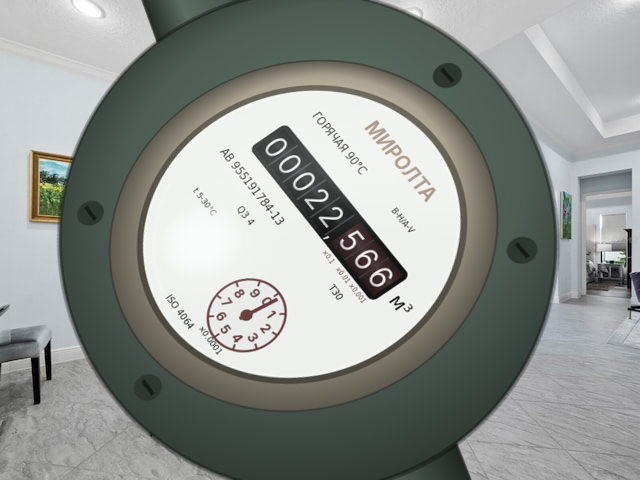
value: 22.5660
